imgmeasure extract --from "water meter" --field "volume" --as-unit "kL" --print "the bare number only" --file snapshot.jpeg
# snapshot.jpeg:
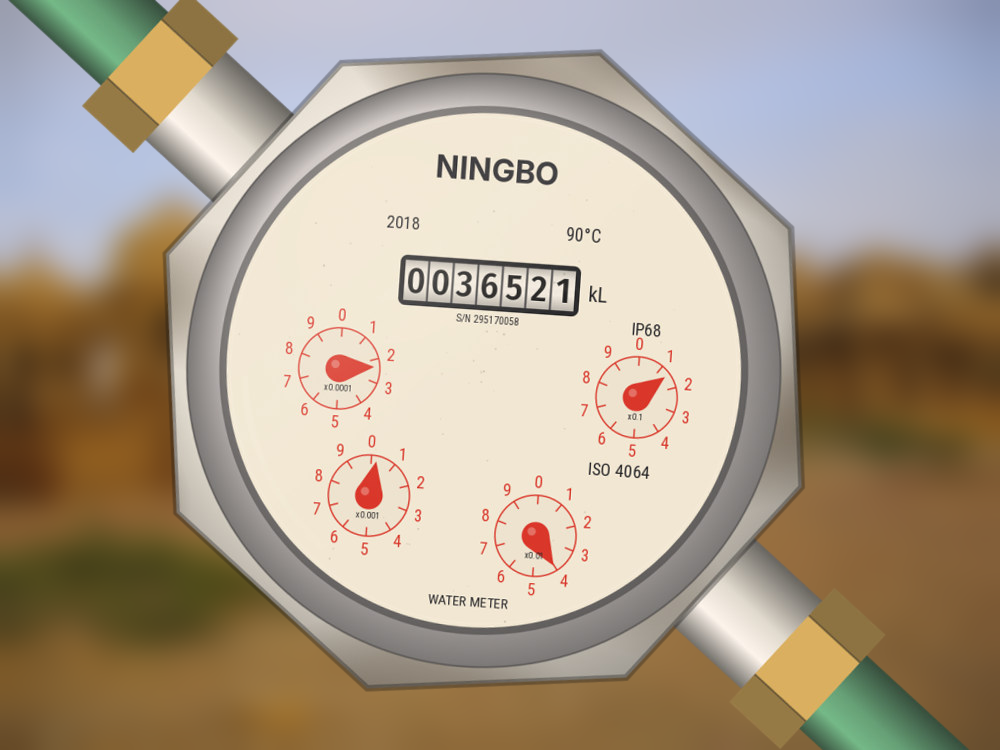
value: 36521.1402
